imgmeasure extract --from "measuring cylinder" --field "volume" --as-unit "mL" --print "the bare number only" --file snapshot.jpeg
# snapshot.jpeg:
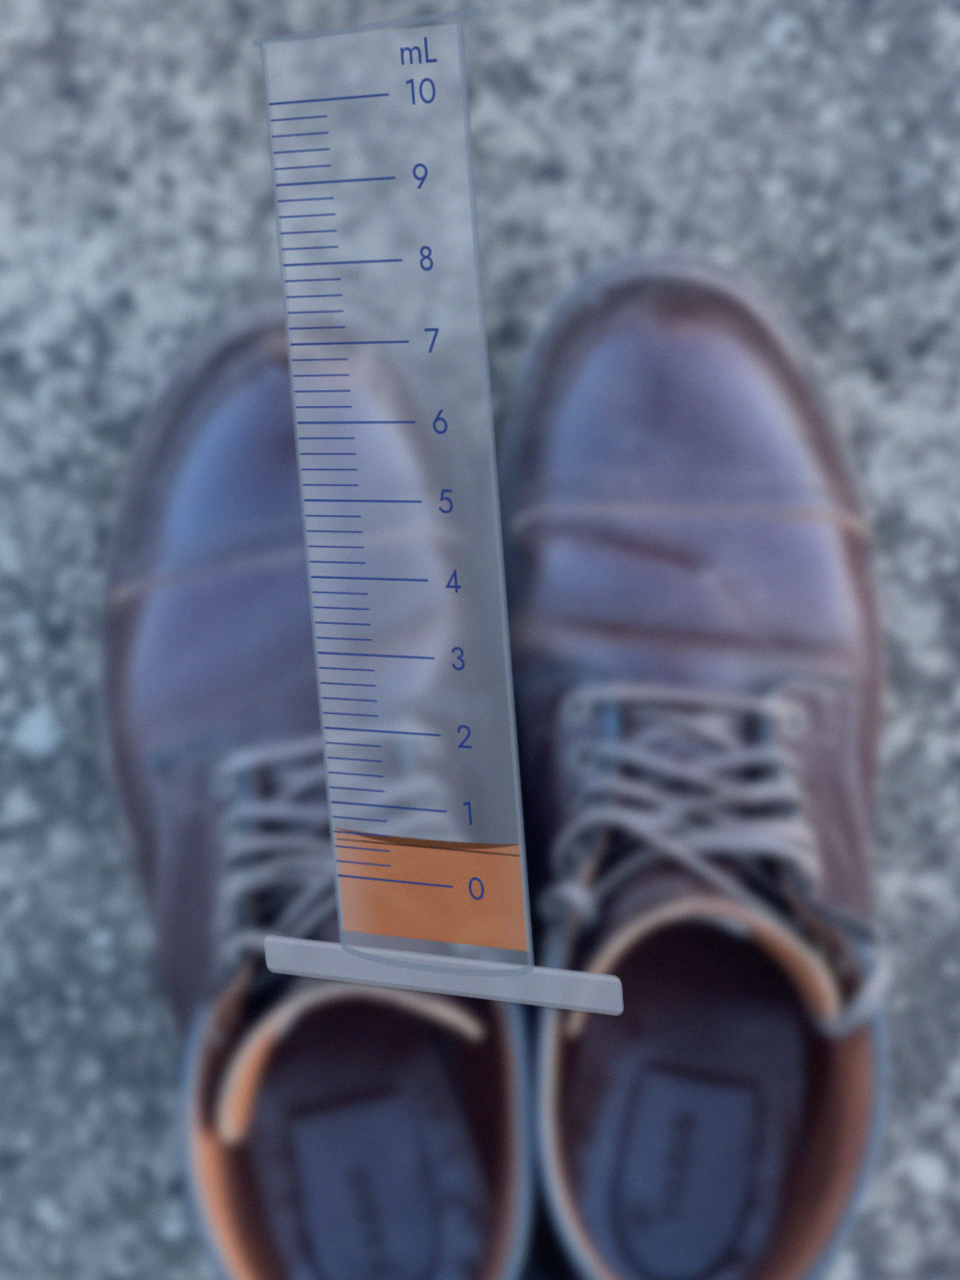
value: 0.5
